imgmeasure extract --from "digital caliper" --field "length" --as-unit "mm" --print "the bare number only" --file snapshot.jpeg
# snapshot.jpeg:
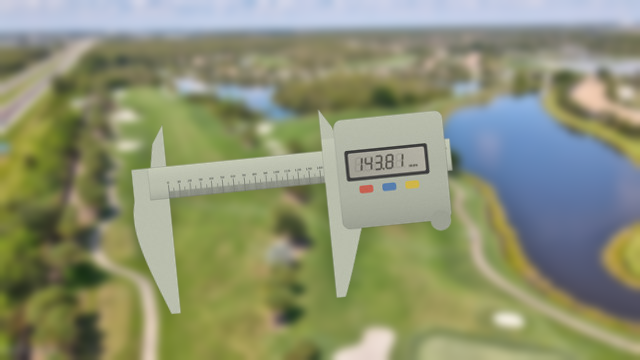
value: 143.81
